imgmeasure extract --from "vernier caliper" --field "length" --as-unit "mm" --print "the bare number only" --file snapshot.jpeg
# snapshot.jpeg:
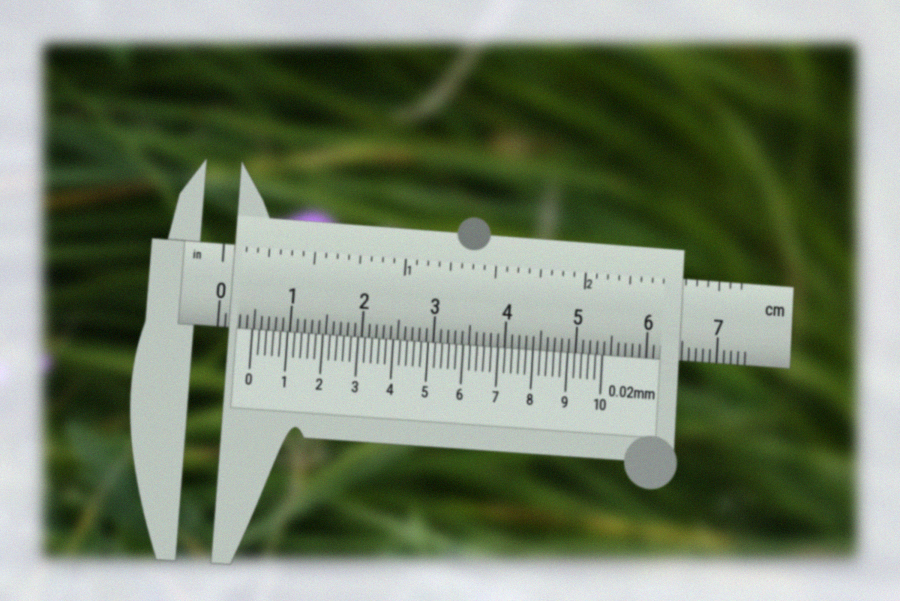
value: 4.8
